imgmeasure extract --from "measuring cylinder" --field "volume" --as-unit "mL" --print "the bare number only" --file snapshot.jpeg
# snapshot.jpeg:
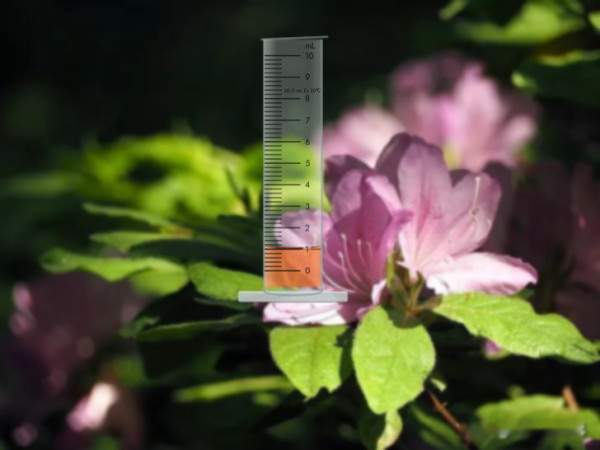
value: 1
